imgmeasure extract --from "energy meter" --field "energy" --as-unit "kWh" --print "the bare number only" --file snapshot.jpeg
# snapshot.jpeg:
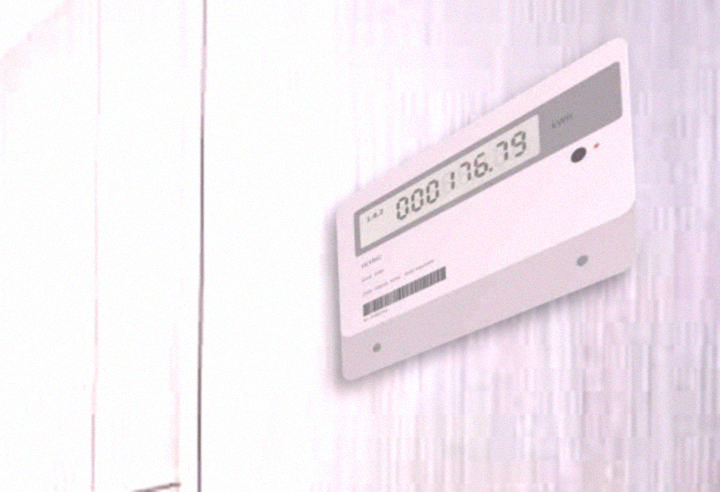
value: 176.79
